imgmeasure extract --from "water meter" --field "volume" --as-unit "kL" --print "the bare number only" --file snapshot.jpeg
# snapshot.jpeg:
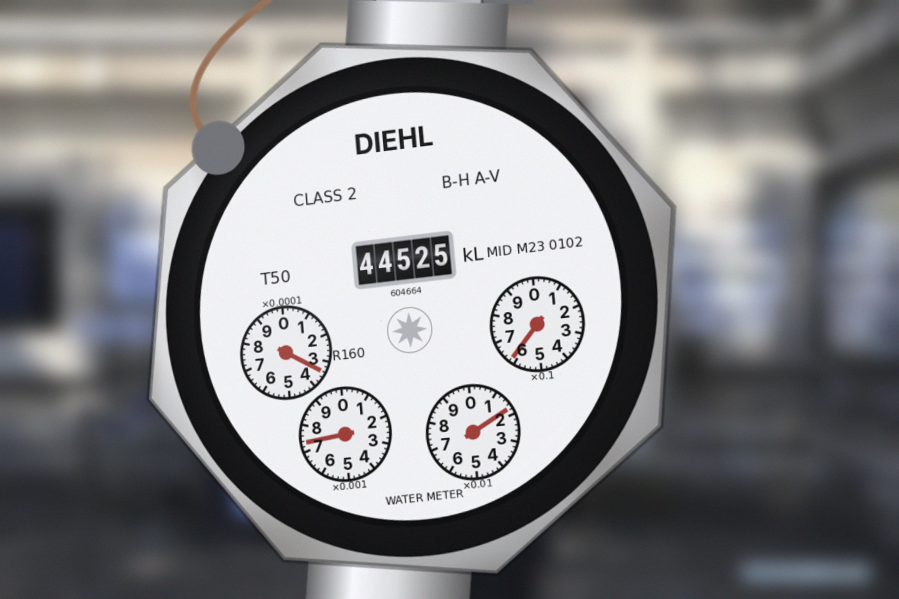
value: 44525.6173
